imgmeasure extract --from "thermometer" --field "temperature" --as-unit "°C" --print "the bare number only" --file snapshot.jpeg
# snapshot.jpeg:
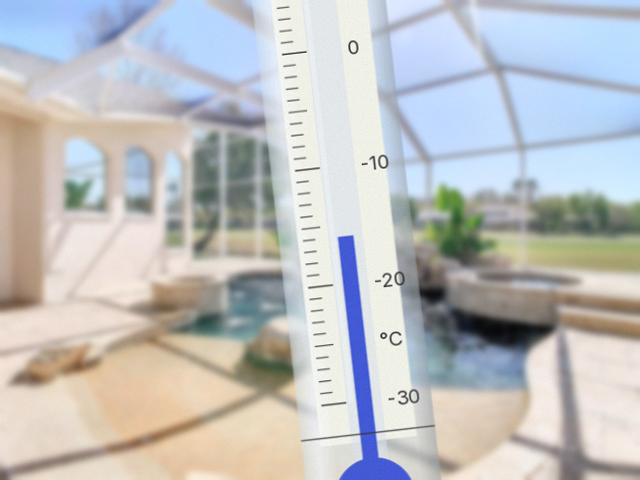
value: -16
